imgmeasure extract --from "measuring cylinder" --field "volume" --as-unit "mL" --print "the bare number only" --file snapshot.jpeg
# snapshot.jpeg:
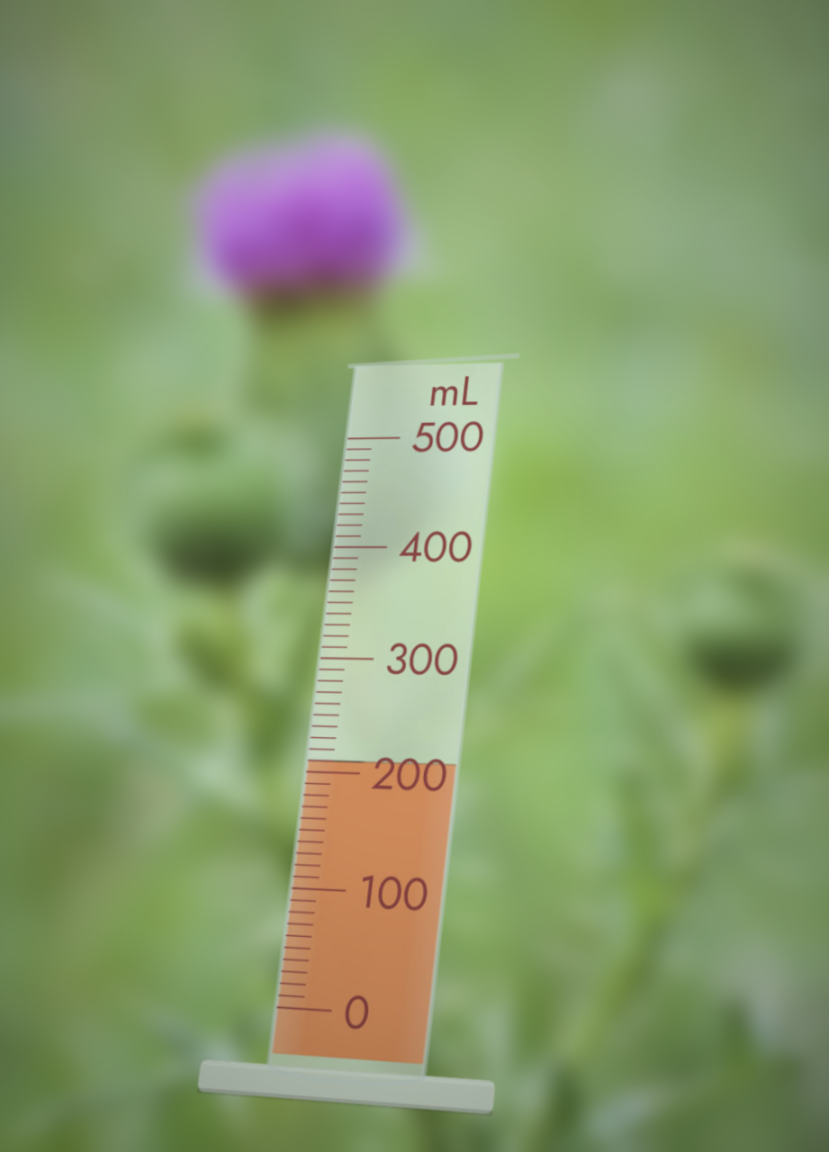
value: 210
